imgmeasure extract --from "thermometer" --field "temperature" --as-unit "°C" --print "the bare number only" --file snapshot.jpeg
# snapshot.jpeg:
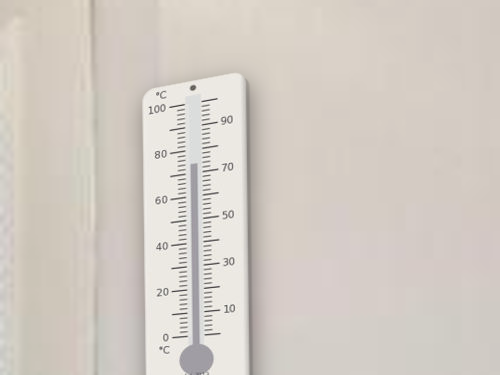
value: 74
